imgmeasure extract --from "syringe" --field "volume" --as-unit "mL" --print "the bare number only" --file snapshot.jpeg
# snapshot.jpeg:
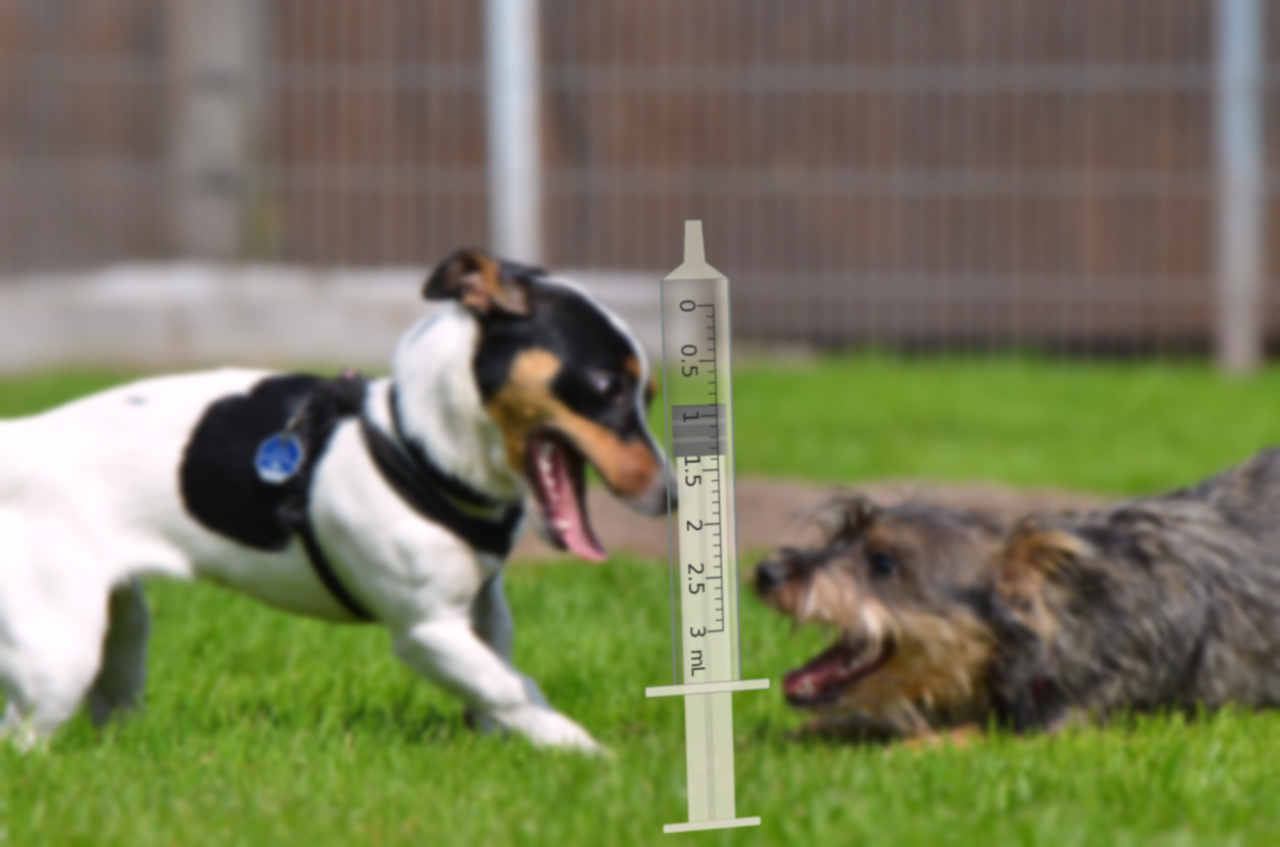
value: 0.9
